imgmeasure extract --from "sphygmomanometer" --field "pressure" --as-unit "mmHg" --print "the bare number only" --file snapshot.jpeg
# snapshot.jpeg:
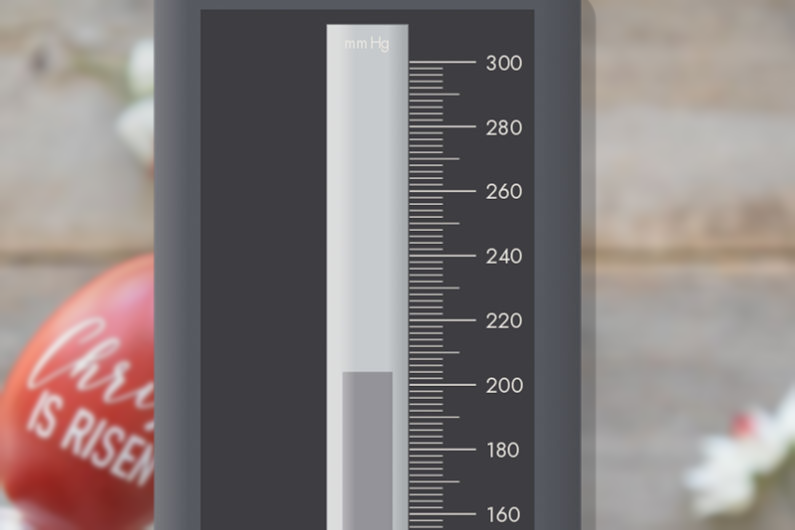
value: 204
